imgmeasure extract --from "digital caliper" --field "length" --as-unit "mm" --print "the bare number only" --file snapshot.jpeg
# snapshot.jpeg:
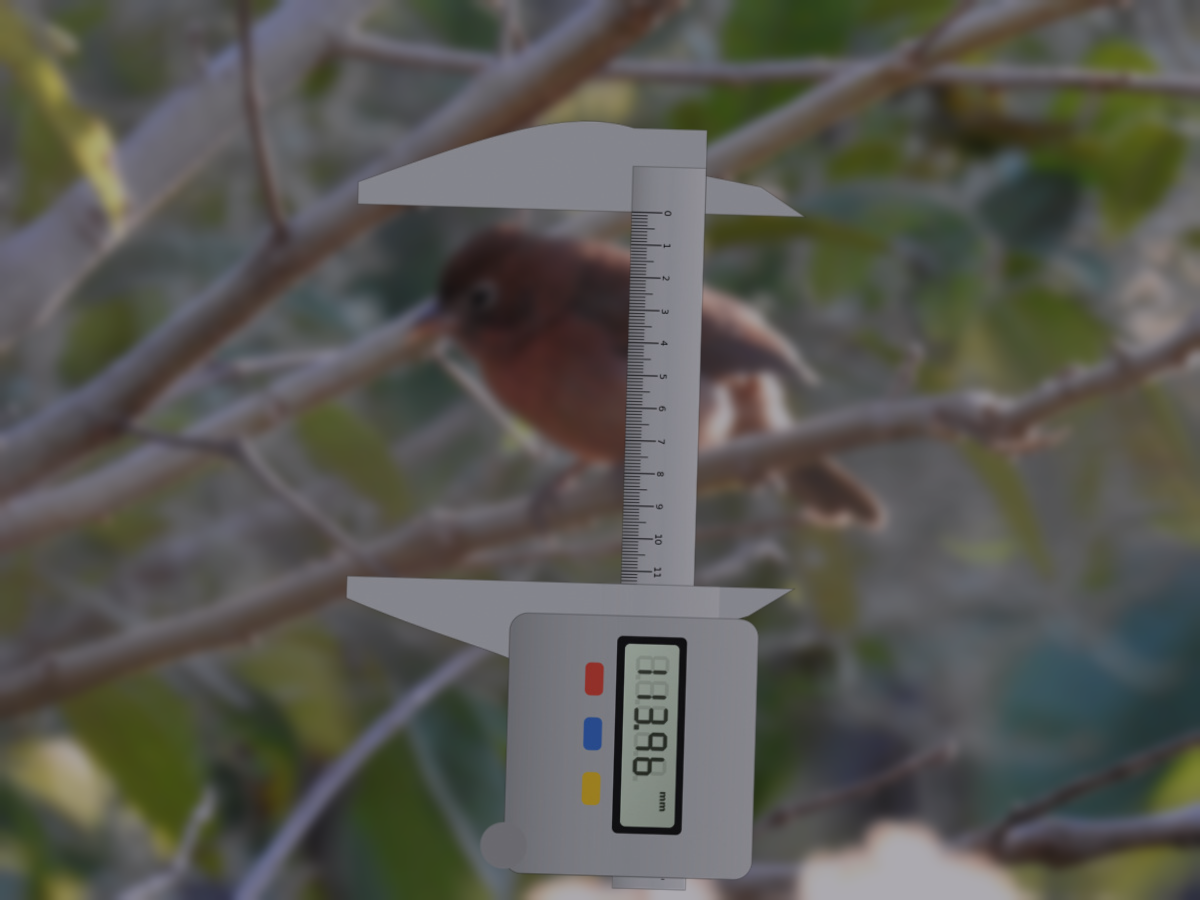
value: 113.96
